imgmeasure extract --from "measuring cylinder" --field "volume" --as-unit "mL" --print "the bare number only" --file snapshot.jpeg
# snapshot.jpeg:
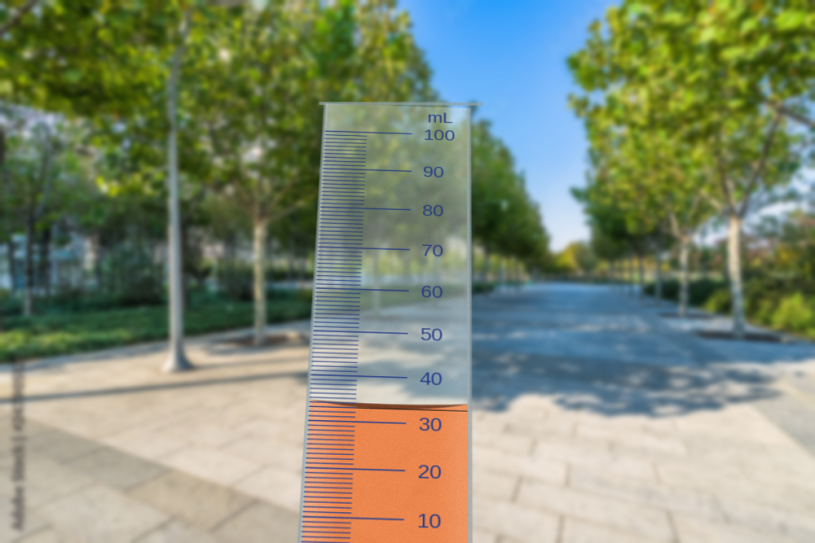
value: 33
